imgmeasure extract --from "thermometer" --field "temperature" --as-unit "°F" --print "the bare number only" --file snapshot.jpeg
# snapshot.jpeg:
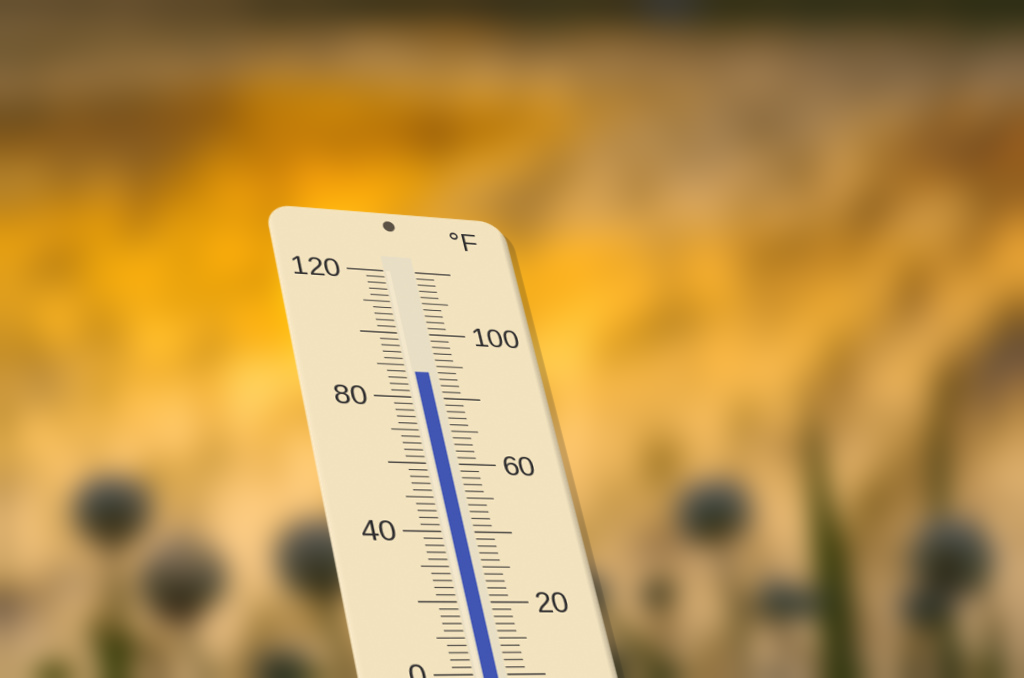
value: 88
